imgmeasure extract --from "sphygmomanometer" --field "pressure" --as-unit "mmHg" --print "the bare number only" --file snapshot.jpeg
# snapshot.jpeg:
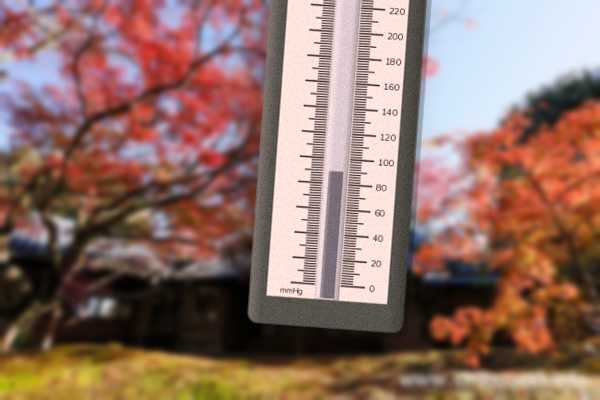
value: 90
